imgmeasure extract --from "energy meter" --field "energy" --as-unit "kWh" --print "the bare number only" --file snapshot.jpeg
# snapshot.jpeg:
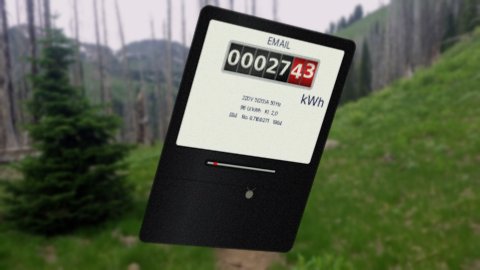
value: 27.43
